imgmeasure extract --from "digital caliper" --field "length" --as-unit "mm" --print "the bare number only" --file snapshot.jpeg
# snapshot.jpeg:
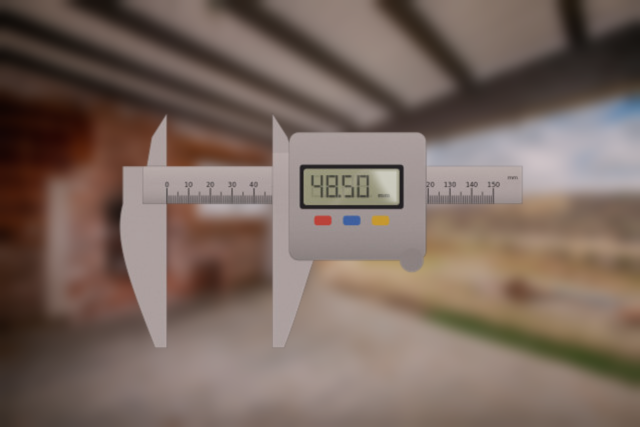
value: 48.50
